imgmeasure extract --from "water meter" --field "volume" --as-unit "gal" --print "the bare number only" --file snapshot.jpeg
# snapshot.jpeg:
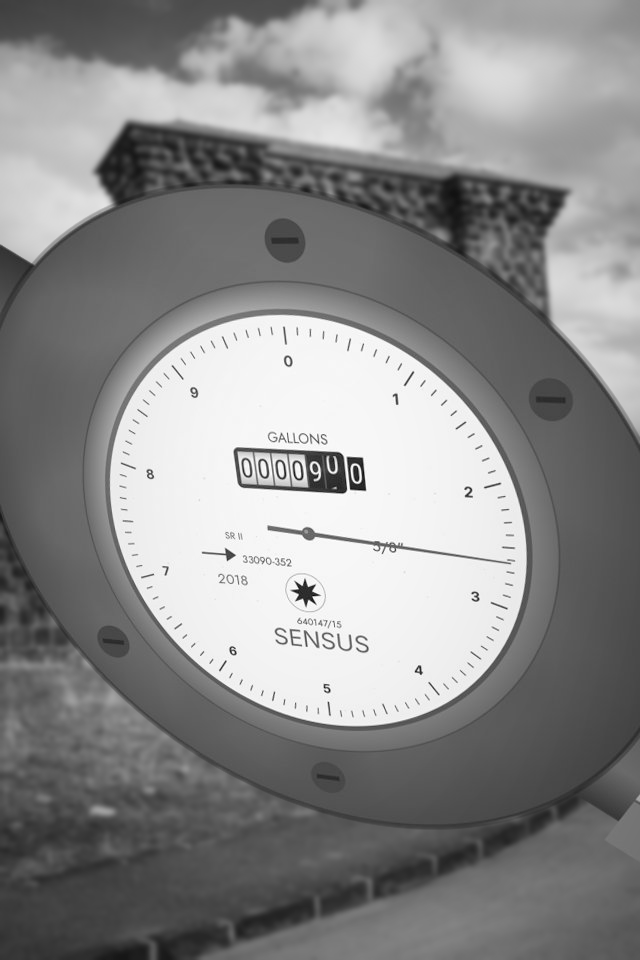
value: 902.6
